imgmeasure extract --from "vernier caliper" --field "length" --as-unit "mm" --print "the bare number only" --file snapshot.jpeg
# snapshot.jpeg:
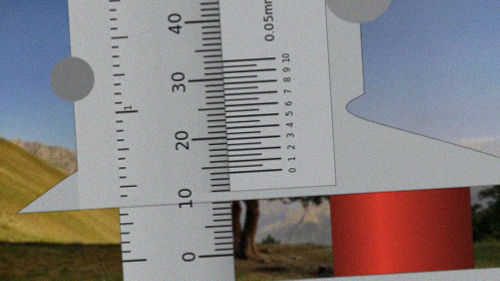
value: 14.0
